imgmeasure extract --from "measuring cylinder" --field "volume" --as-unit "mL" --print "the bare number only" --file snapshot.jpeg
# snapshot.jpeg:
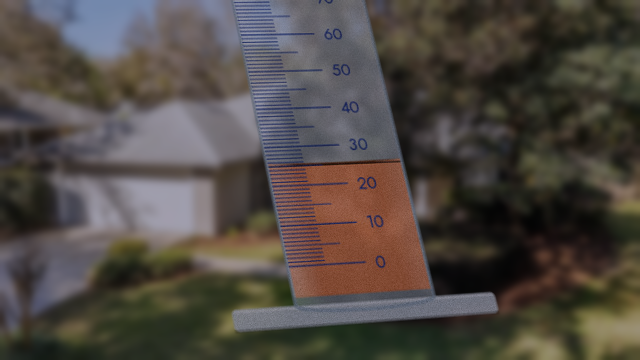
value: 25
